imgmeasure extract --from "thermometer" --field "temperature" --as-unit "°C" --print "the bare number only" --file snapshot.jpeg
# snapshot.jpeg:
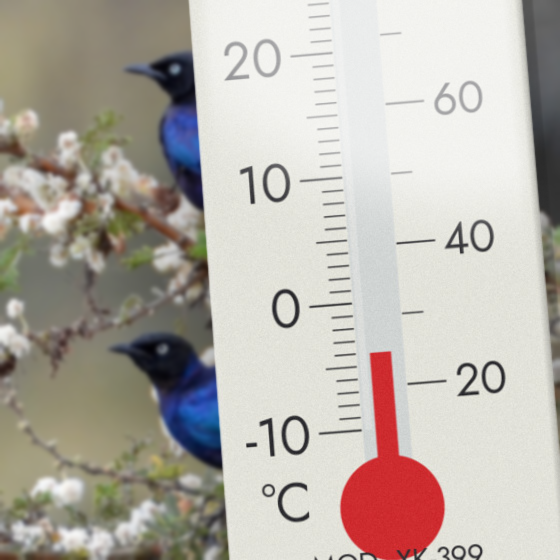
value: -4
